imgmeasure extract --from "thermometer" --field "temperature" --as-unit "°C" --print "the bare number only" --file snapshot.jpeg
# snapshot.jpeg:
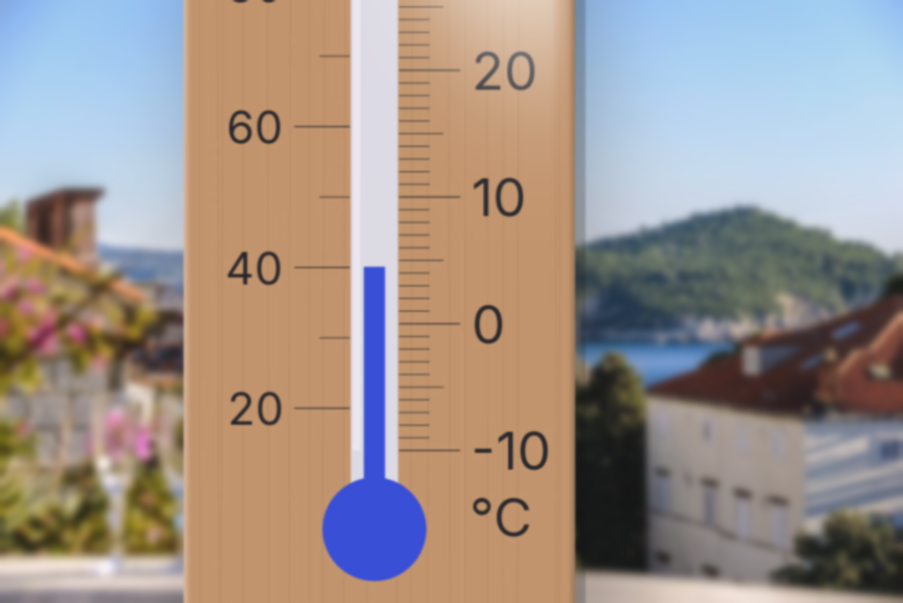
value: 4.5
